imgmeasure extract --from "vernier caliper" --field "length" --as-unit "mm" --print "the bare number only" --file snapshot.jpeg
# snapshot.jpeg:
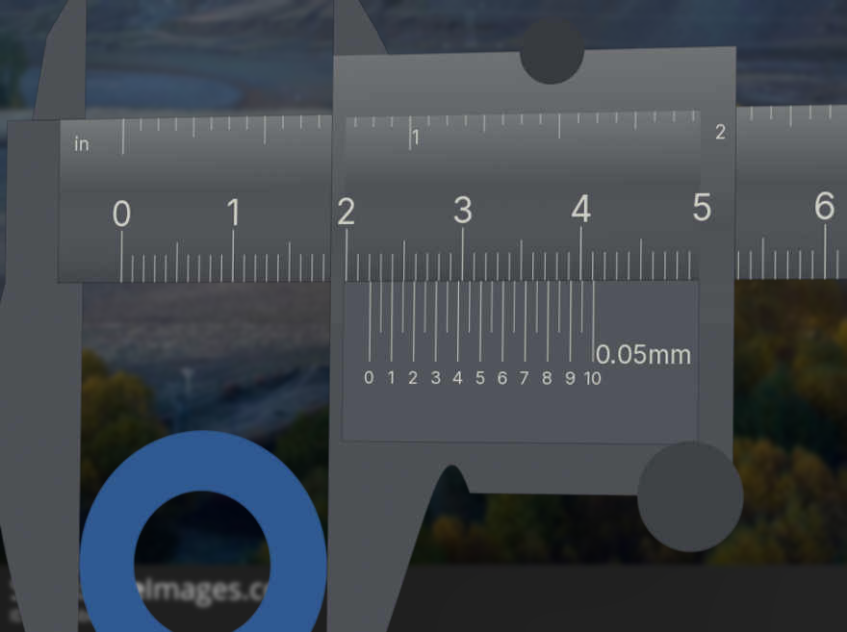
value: 22.1
